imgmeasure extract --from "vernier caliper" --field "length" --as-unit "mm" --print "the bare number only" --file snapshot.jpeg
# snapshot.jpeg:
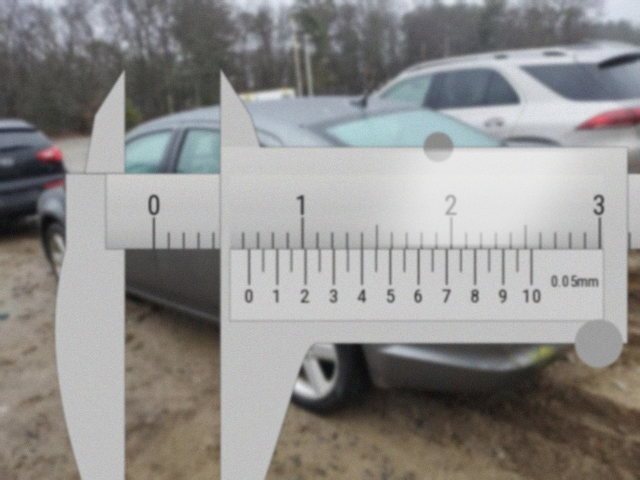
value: 6.4
